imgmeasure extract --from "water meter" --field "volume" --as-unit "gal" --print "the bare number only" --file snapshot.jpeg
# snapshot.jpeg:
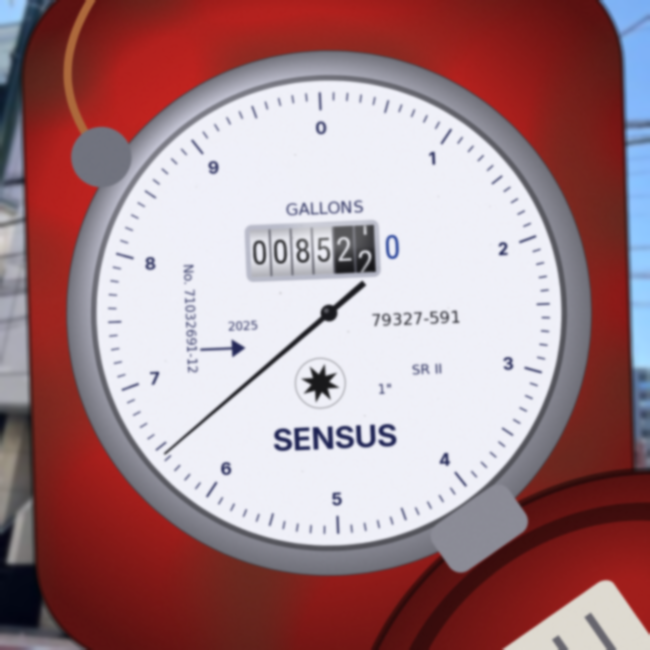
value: 85216.4
